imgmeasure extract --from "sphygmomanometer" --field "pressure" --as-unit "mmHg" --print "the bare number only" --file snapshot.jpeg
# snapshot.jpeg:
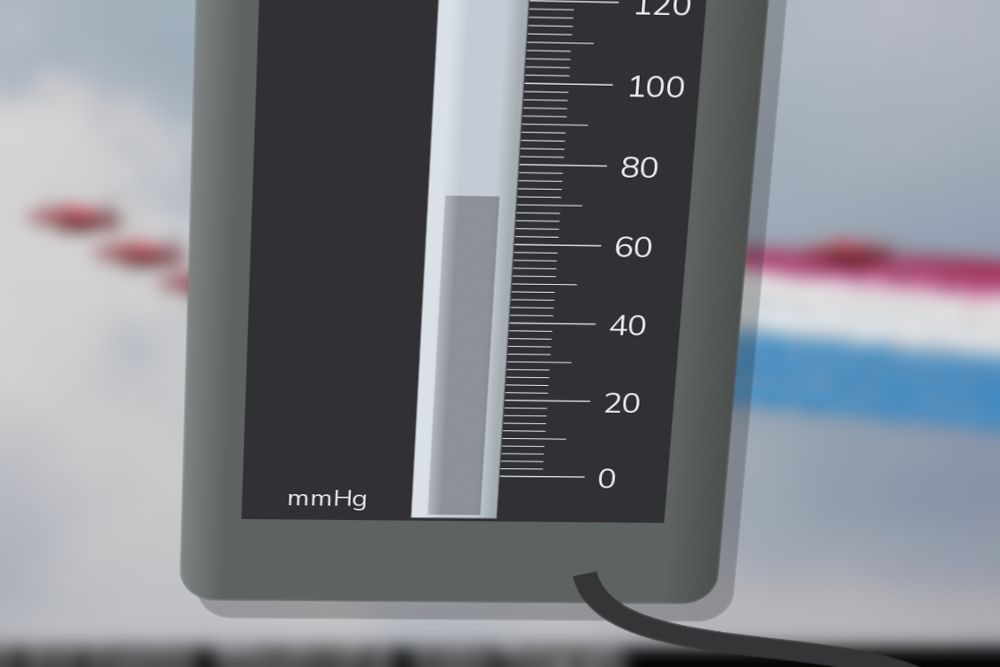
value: 72
